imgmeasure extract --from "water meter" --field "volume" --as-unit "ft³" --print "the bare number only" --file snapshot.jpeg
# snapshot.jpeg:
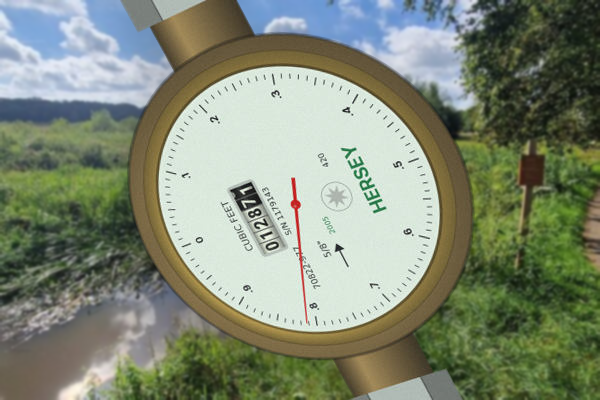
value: 12870.81
